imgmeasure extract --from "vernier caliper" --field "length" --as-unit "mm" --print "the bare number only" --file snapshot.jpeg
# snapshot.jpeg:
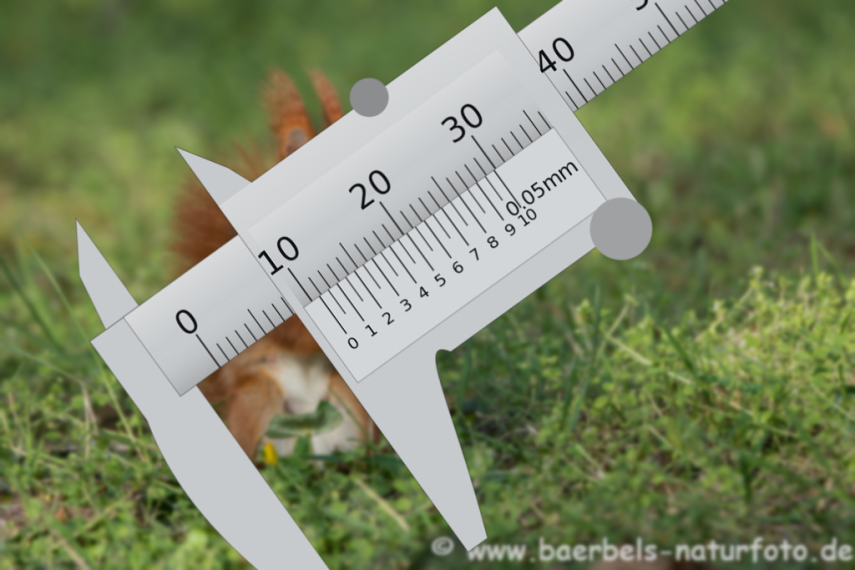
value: 10.8
